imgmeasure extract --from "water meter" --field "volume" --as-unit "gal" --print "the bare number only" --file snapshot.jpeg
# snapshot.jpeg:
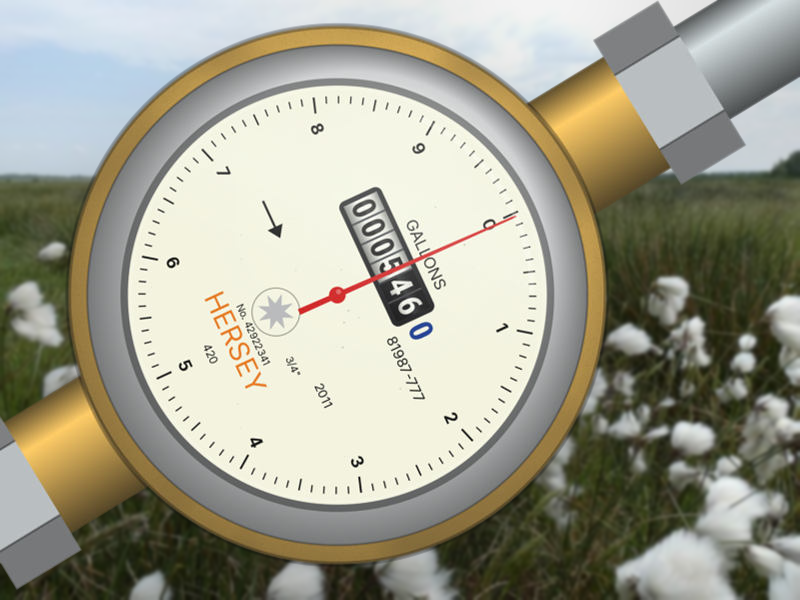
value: 5460.0
